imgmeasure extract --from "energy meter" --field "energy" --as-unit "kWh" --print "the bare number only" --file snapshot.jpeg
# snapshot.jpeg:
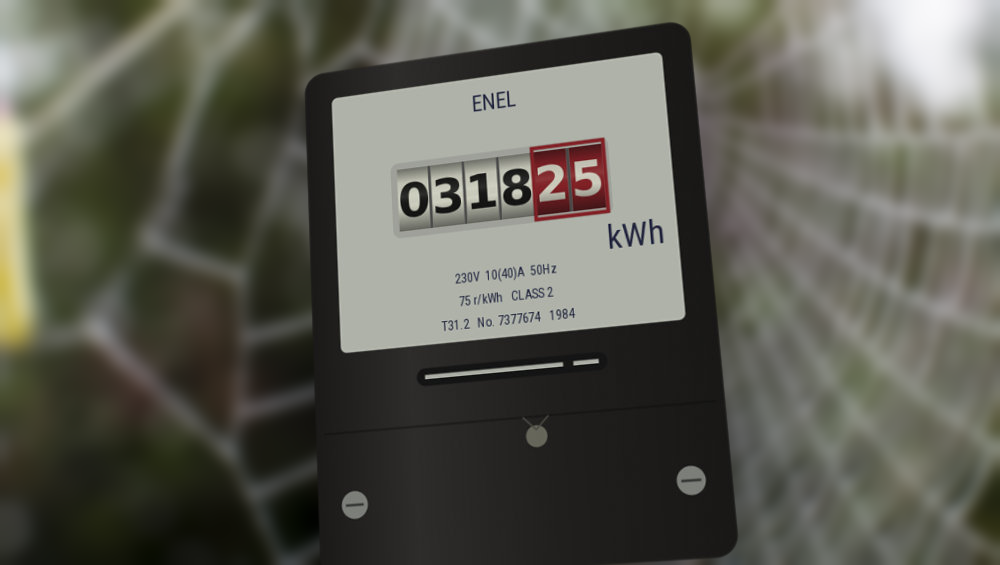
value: 318.25
